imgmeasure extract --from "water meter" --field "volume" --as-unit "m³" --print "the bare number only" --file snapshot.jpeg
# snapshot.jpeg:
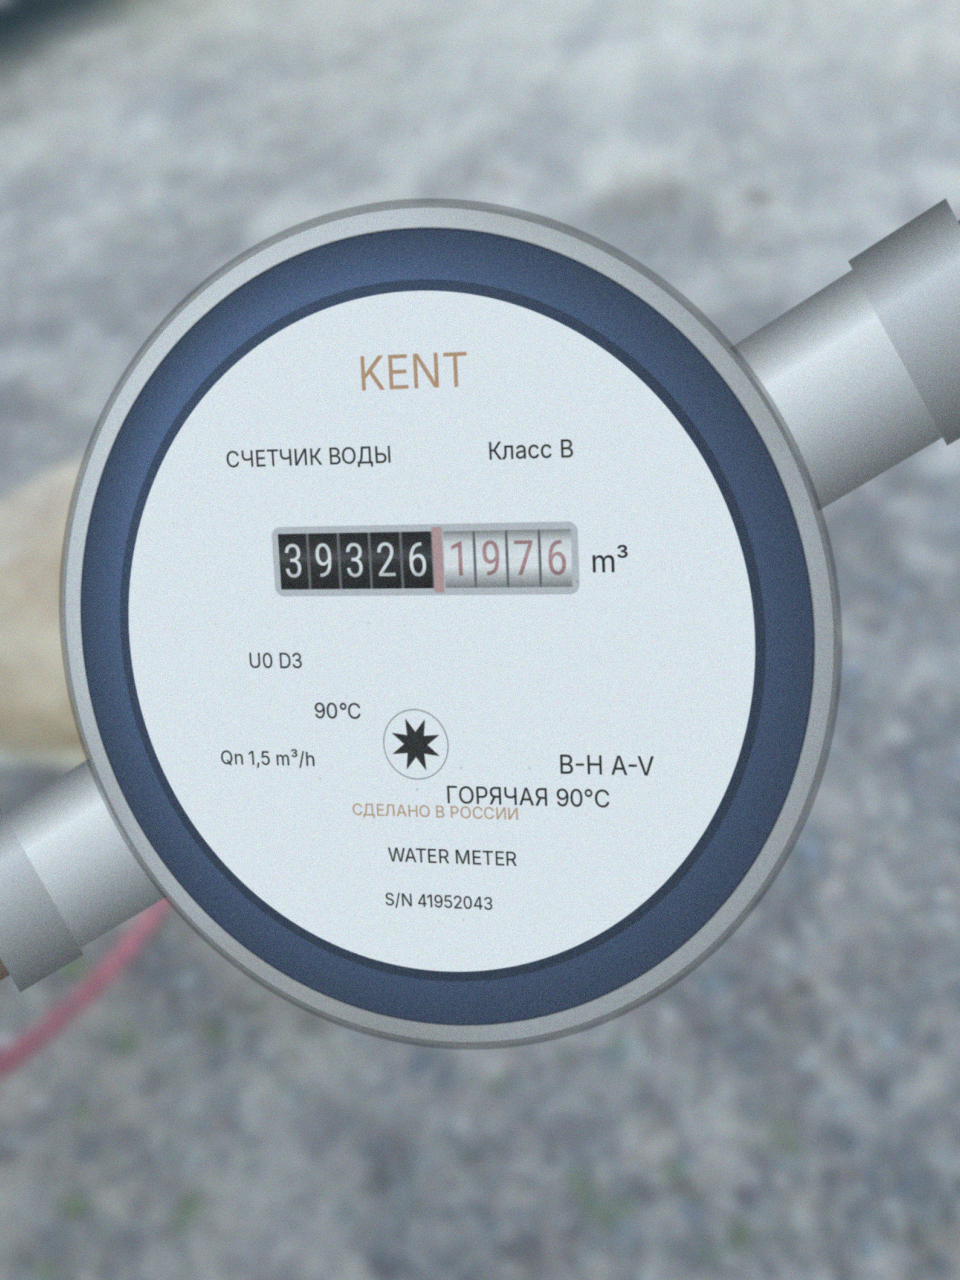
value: 39326.1976
